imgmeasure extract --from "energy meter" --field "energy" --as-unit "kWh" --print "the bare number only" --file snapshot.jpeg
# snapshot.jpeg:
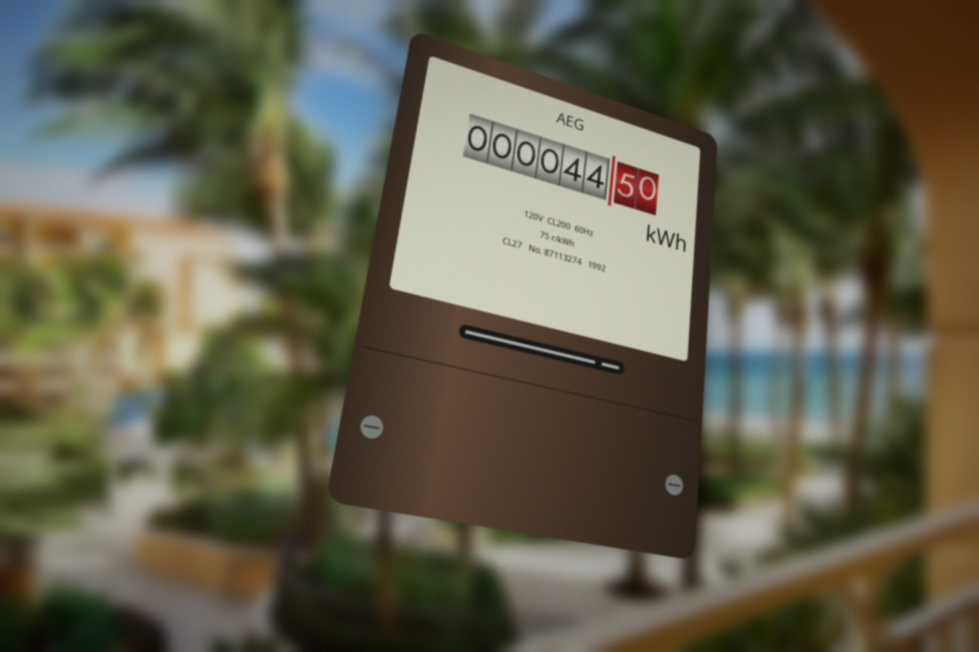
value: 44.50
